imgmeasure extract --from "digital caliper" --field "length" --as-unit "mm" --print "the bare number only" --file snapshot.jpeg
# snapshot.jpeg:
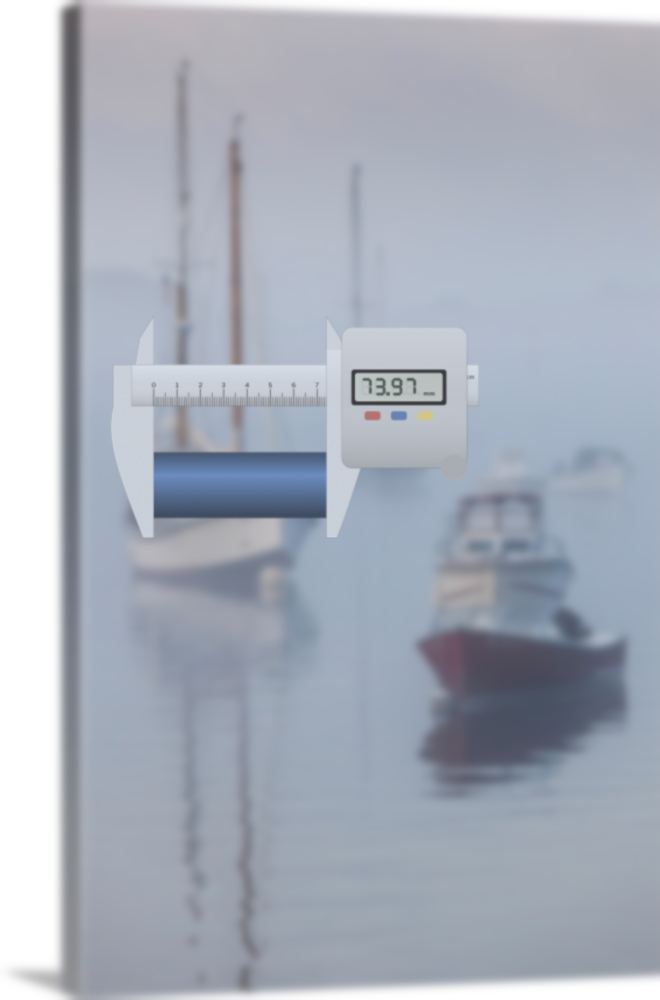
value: 73.97
